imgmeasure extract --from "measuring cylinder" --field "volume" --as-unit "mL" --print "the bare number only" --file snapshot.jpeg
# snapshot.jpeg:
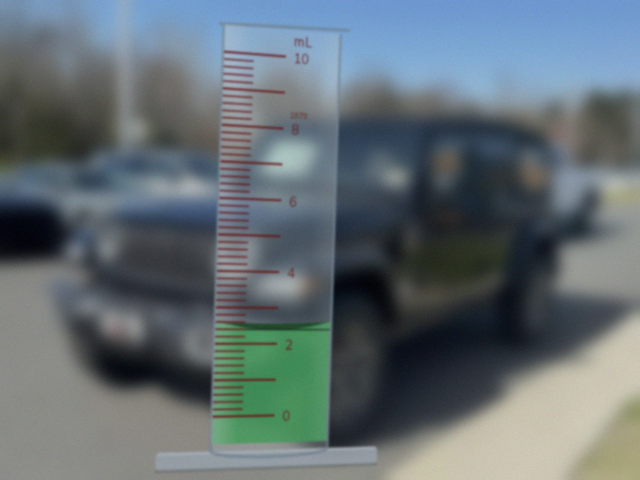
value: 2.4
